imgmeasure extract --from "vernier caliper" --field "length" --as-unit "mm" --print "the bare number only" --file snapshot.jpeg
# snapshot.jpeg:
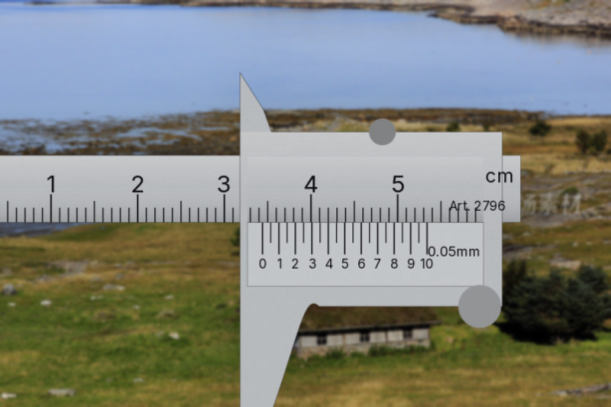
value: 34.4
